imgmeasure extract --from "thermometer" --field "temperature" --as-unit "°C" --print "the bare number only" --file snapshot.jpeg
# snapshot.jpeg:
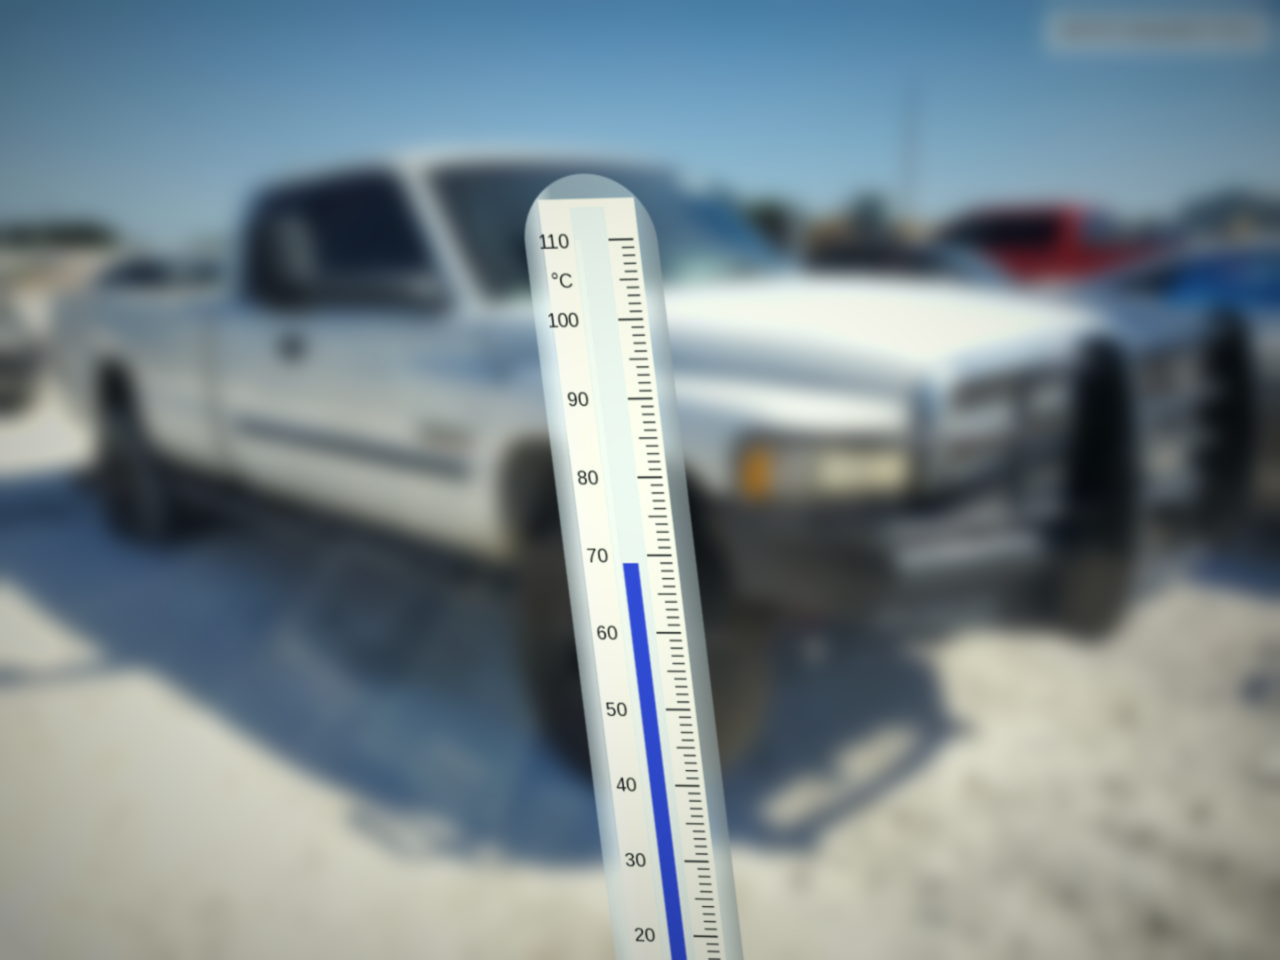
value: 69
